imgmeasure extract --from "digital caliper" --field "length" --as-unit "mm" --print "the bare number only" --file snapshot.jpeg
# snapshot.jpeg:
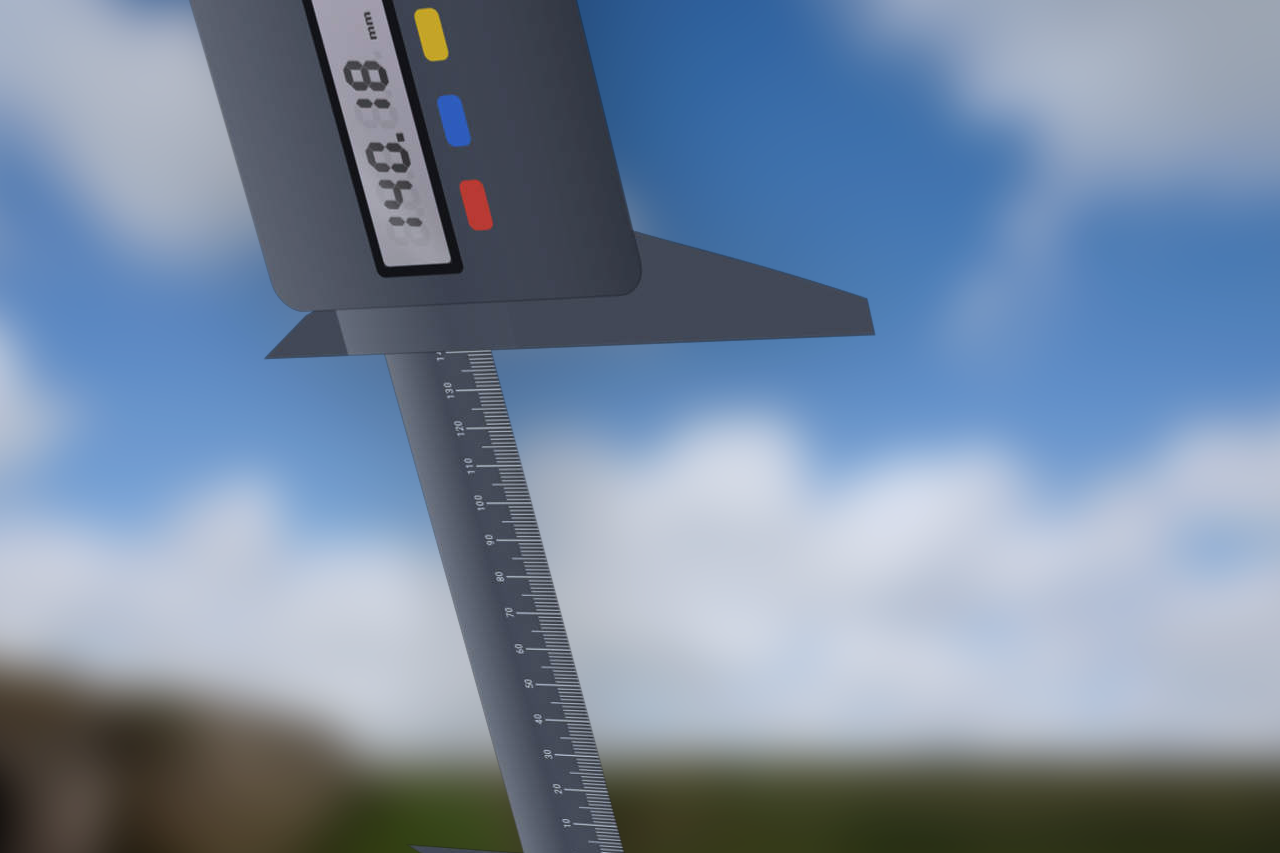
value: 140.18
